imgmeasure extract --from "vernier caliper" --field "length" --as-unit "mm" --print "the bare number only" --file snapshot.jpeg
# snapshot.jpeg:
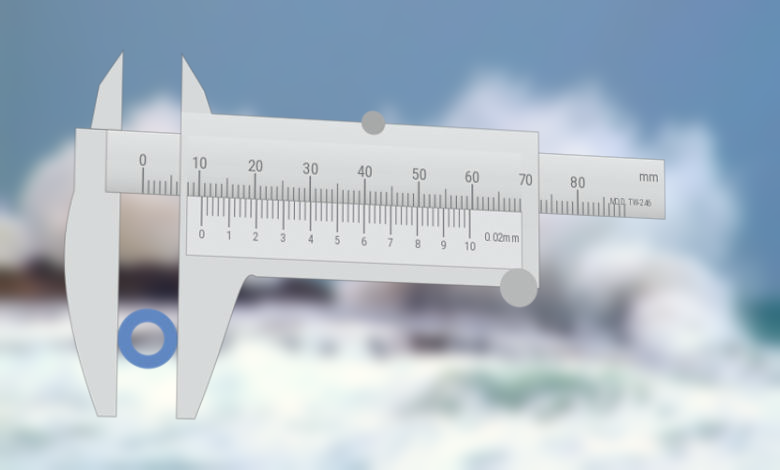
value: 10.5
